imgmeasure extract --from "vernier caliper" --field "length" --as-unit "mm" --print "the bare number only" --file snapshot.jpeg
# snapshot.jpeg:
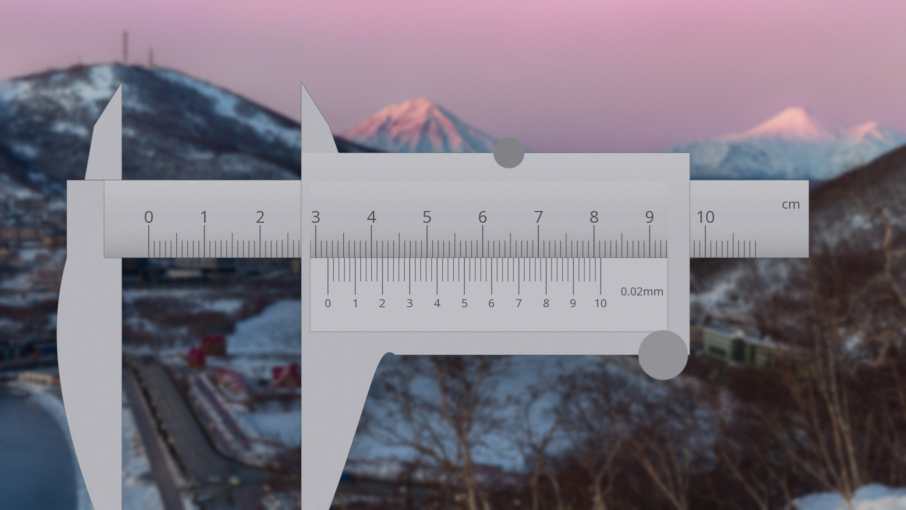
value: 32.2
